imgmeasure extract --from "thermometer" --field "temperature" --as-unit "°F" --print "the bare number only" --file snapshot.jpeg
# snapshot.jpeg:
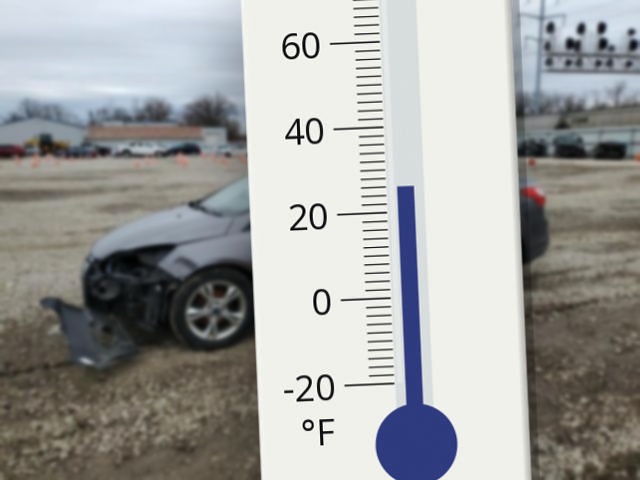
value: 26
